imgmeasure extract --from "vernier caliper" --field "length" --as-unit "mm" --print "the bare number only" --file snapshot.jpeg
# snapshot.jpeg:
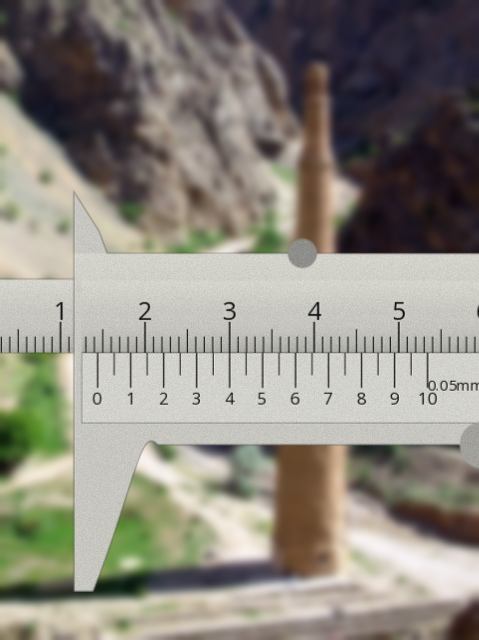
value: 14.4
